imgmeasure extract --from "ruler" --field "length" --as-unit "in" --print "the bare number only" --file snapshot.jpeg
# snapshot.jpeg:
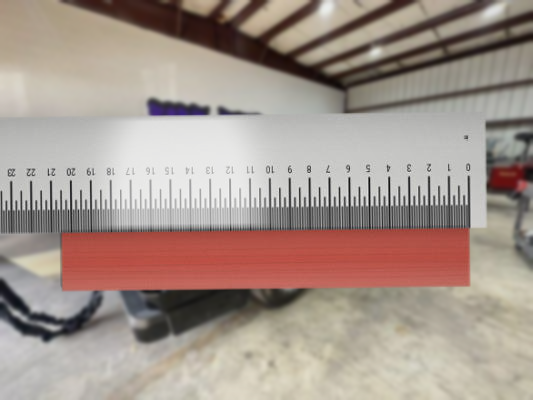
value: 20.5
